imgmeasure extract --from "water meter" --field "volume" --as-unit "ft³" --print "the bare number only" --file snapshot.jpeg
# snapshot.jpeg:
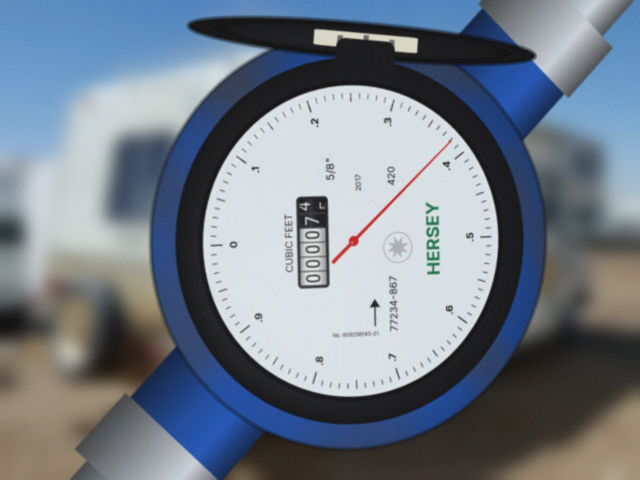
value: 74.38
